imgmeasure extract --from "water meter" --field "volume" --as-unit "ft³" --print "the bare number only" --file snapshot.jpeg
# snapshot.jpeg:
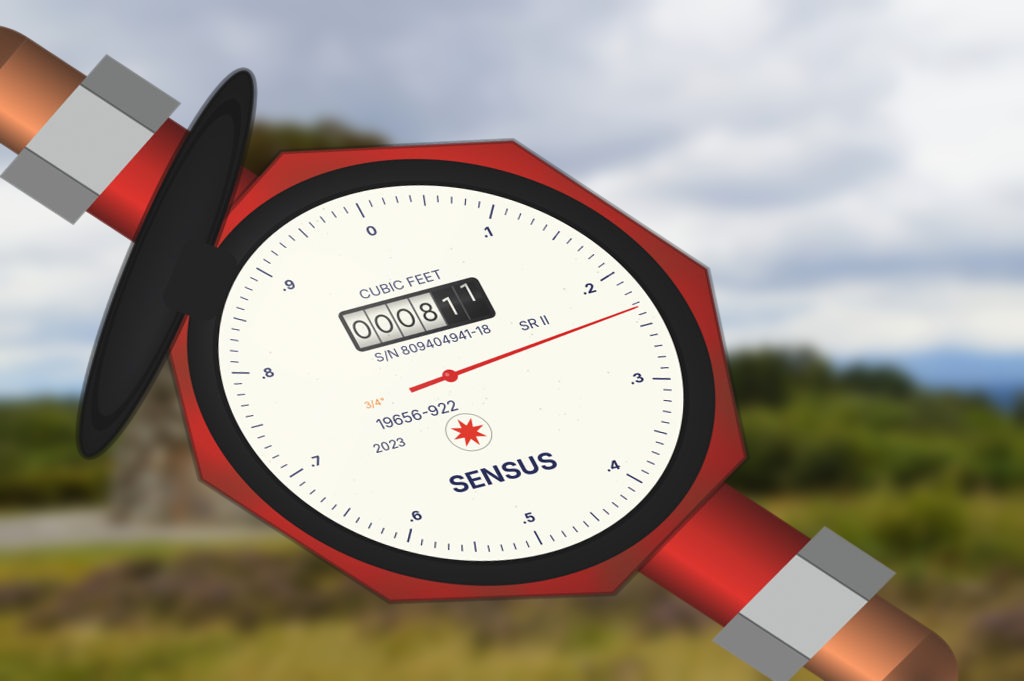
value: 811.23
